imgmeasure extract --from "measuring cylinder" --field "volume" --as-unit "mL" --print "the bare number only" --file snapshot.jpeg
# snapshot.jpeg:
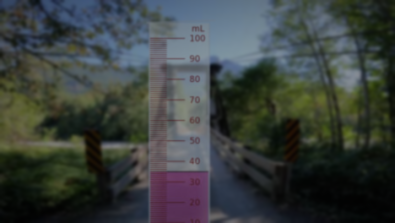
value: 35
